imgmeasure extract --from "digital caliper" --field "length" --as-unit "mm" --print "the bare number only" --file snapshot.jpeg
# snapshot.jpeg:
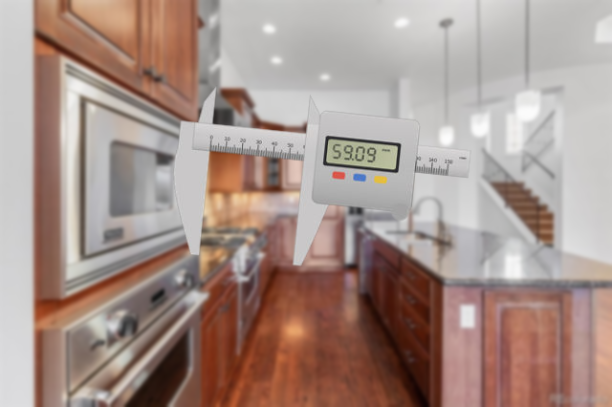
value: 59.09
